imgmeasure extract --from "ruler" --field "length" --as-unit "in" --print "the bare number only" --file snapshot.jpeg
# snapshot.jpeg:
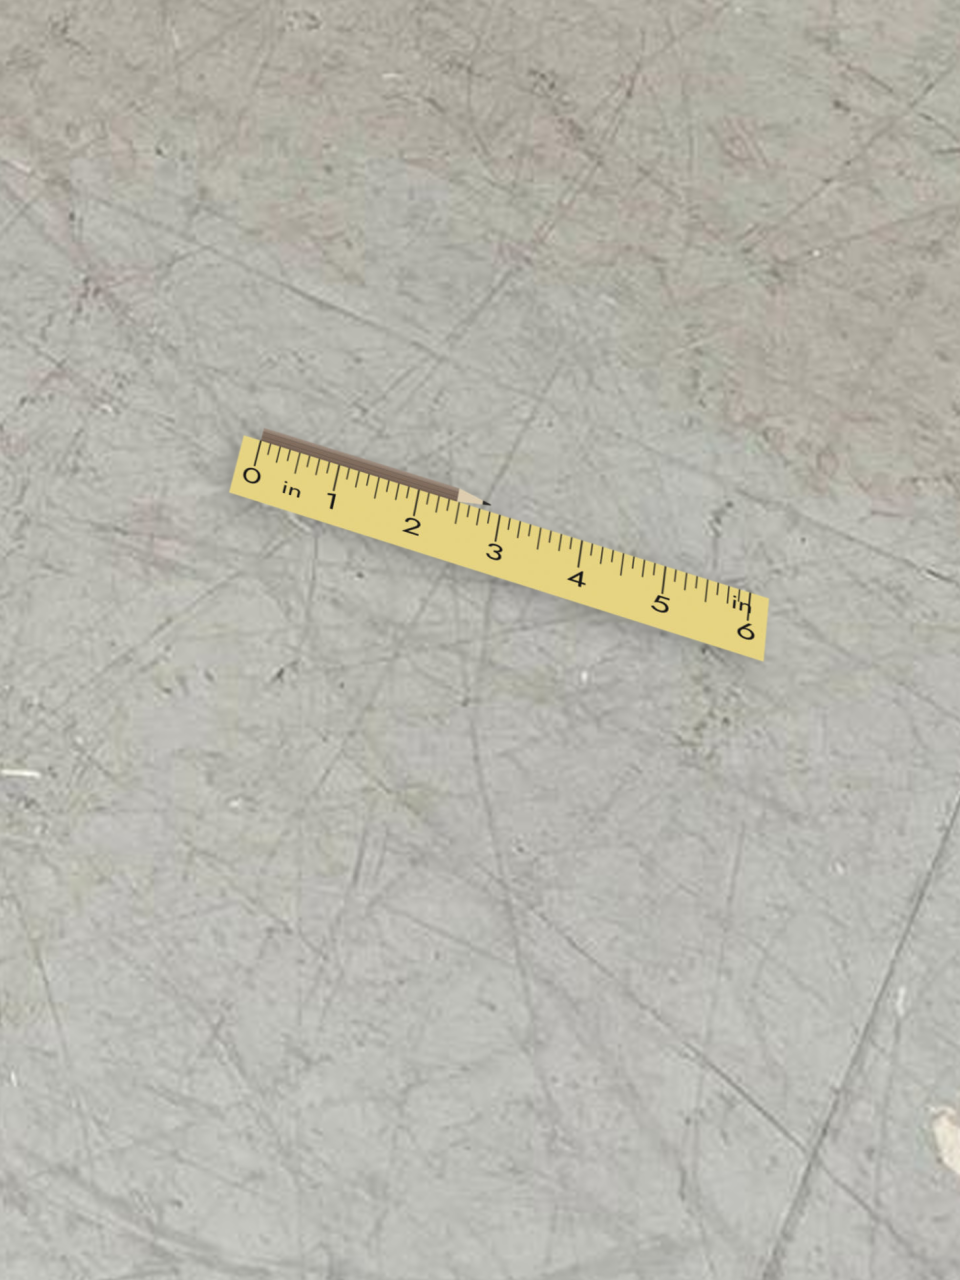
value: 2.875
